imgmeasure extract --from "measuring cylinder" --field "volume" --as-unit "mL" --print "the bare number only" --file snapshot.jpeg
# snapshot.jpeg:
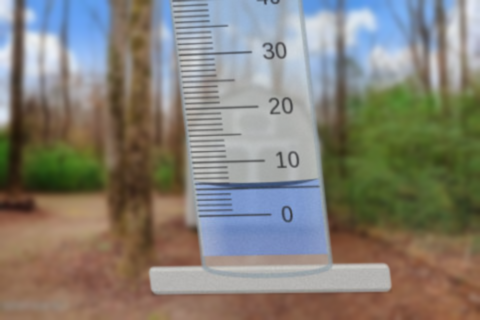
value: 5
